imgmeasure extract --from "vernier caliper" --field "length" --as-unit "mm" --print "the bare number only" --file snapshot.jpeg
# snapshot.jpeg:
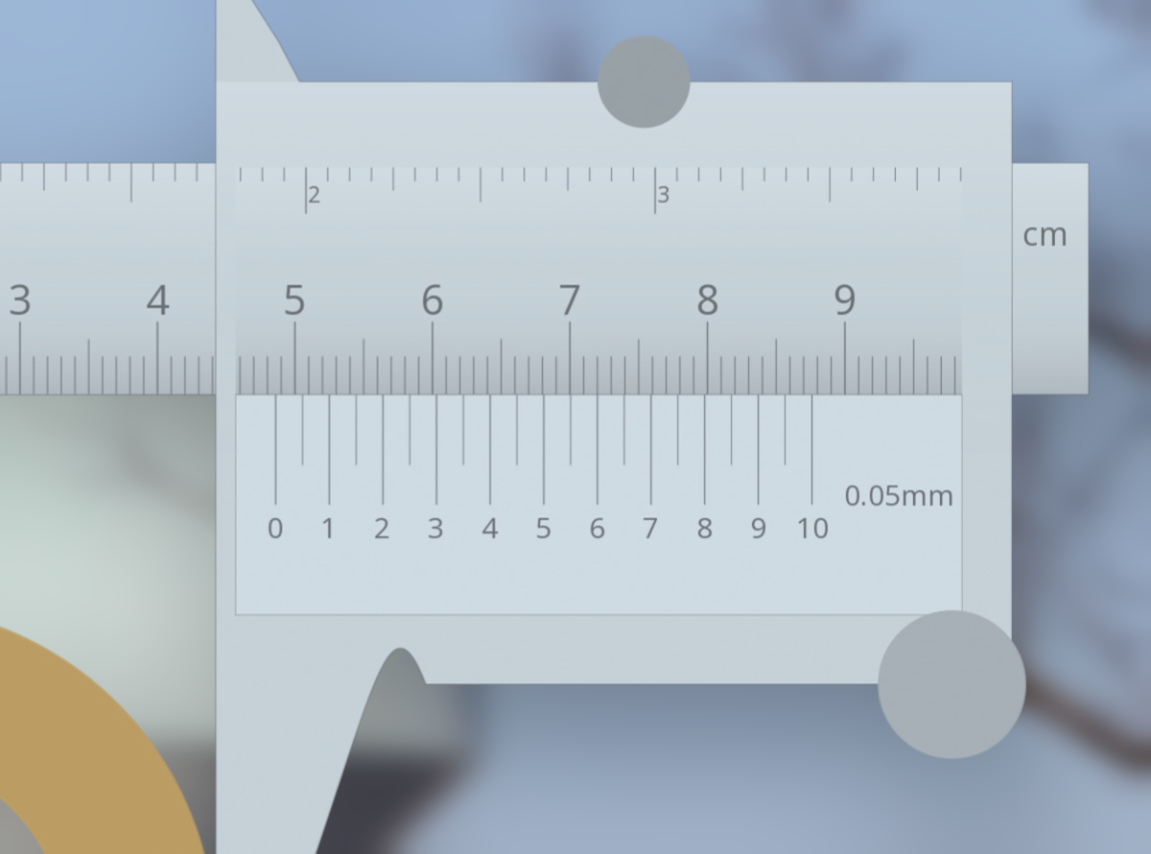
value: 48.6
